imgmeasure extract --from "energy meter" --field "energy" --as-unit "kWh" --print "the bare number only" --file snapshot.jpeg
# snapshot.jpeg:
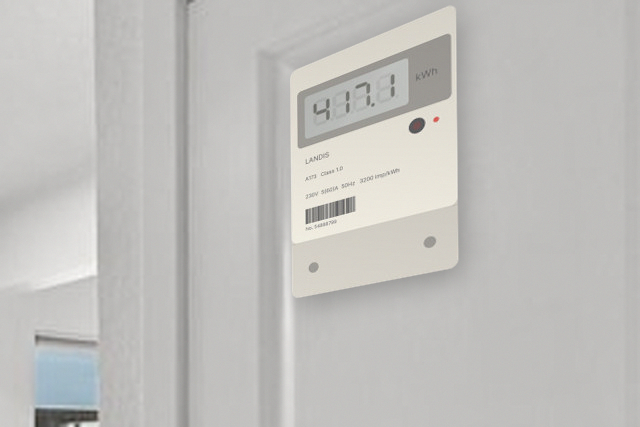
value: 417.1
